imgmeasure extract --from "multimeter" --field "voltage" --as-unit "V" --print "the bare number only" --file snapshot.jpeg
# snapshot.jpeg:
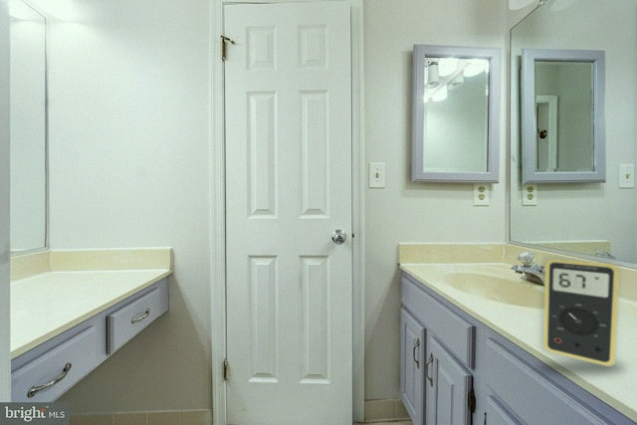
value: 67
